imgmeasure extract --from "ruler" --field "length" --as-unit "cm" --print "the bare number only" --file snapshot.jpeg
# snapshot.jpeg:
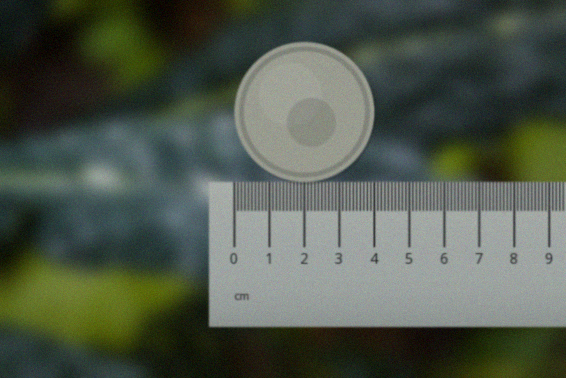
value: 4
